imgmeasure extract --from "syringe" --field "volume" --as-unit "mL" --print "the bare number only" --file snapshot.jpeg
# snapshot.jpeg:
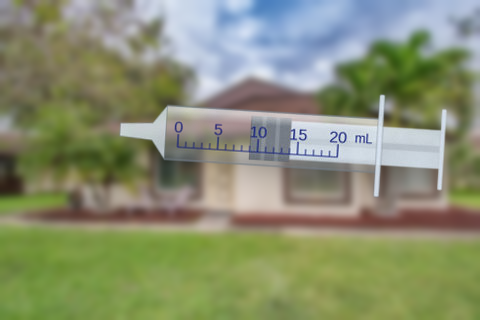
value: 9
